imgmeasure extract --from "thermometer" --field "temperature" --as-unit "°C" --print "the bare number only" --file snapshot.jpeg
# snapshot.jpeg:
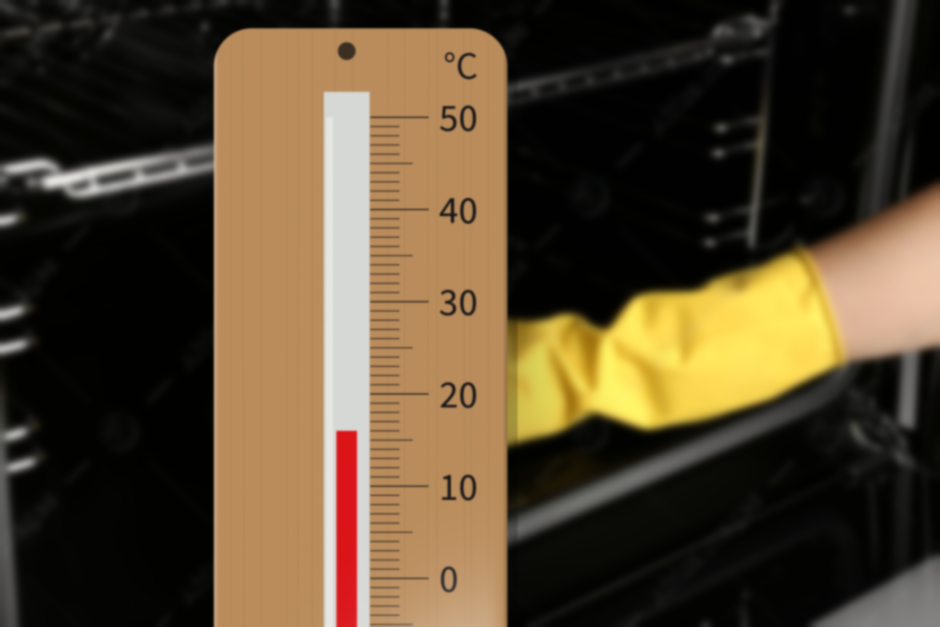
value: 16
